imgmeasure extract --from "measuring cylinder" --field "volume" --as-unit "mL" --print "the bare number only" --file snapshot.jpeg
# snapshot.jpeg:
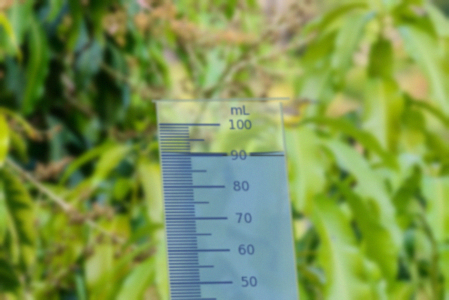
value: 90
